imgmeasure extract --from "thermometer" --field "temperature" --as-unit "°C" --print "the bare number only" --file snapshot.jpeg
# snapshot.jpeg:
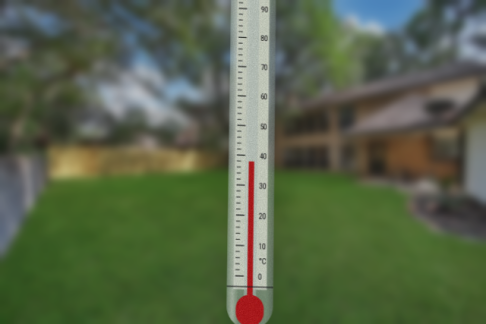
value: 38
